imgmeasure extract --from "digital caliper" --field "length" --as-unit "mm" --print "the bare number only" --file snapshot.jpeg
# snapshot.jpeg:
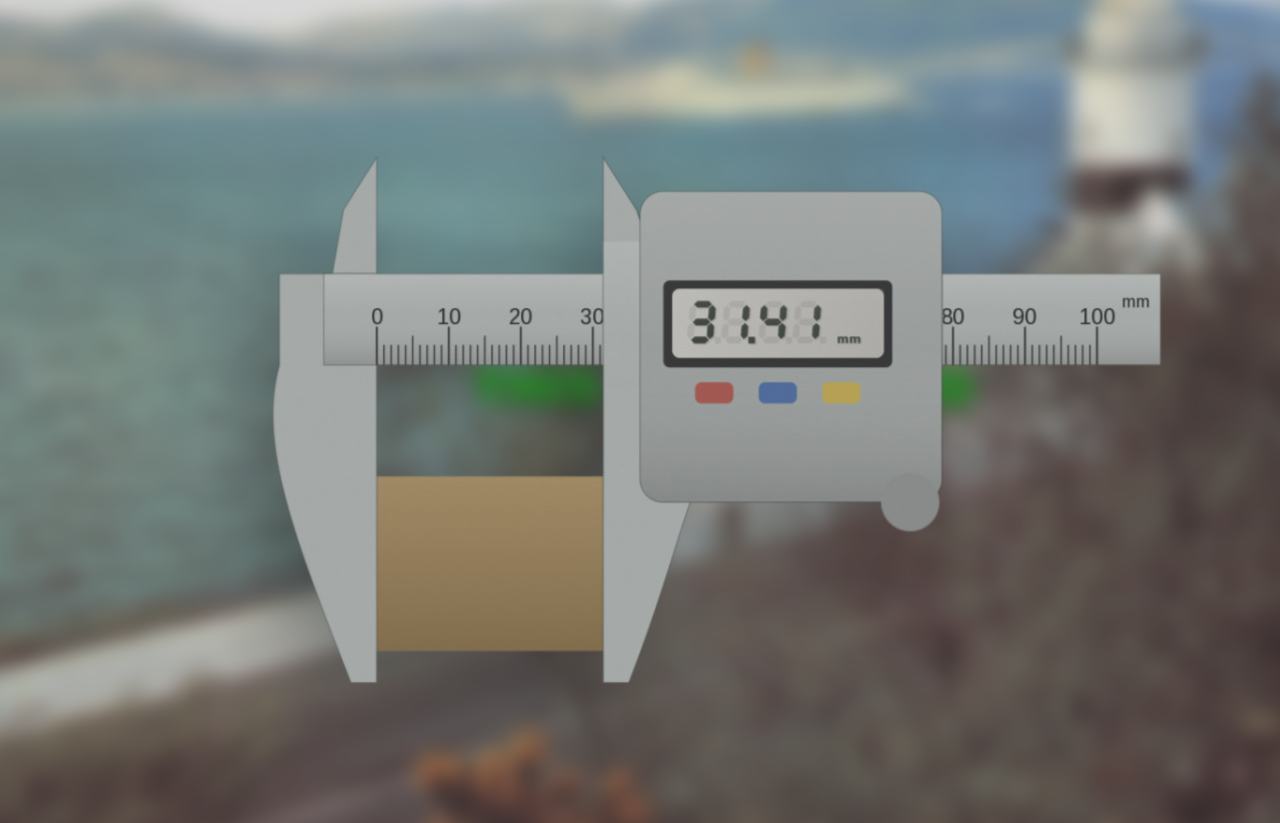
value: 31.41
